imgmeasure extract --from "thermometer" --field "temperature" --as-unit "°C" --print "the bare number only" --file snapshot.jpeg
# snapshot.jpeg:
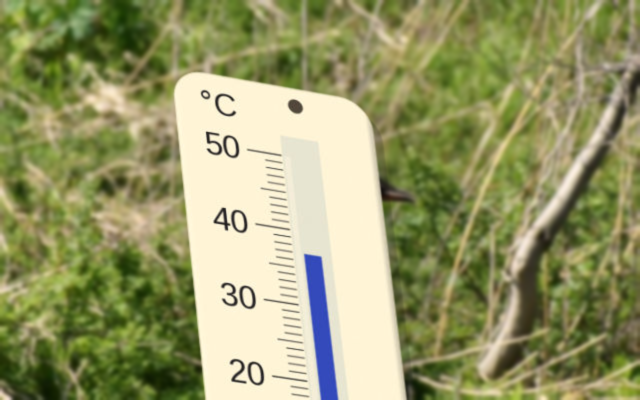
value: 37
